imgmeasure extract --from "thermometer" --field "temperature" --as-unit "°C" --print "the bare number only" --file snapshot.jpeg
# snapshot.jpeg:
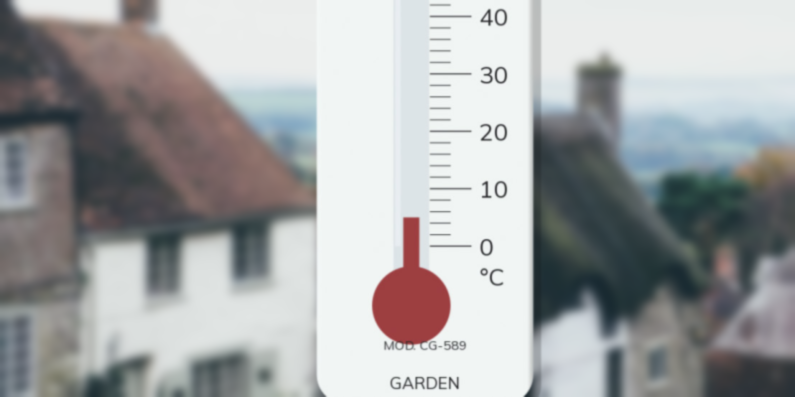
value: 5
